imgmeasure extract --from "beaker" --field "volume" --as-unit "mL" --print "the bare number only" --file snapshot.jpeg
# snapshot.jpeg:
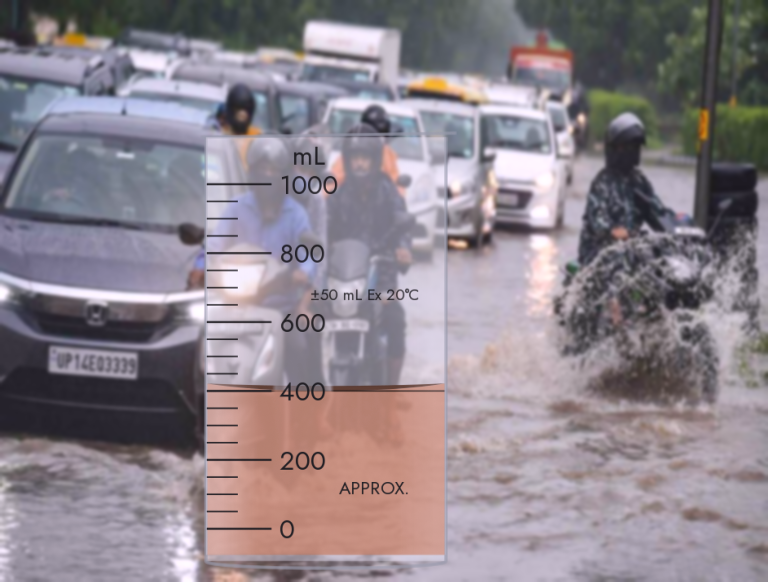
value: 400
